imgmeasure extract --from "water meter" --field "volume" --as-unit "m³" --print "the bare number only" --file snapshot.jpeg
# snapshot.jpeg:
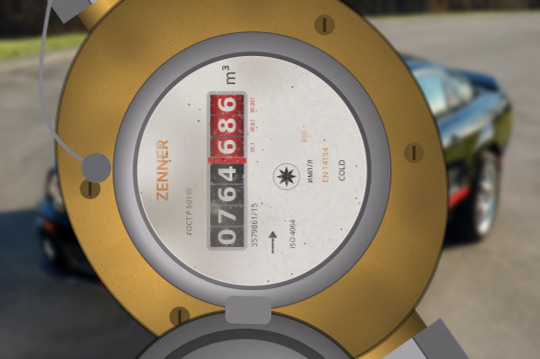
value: 764.686
